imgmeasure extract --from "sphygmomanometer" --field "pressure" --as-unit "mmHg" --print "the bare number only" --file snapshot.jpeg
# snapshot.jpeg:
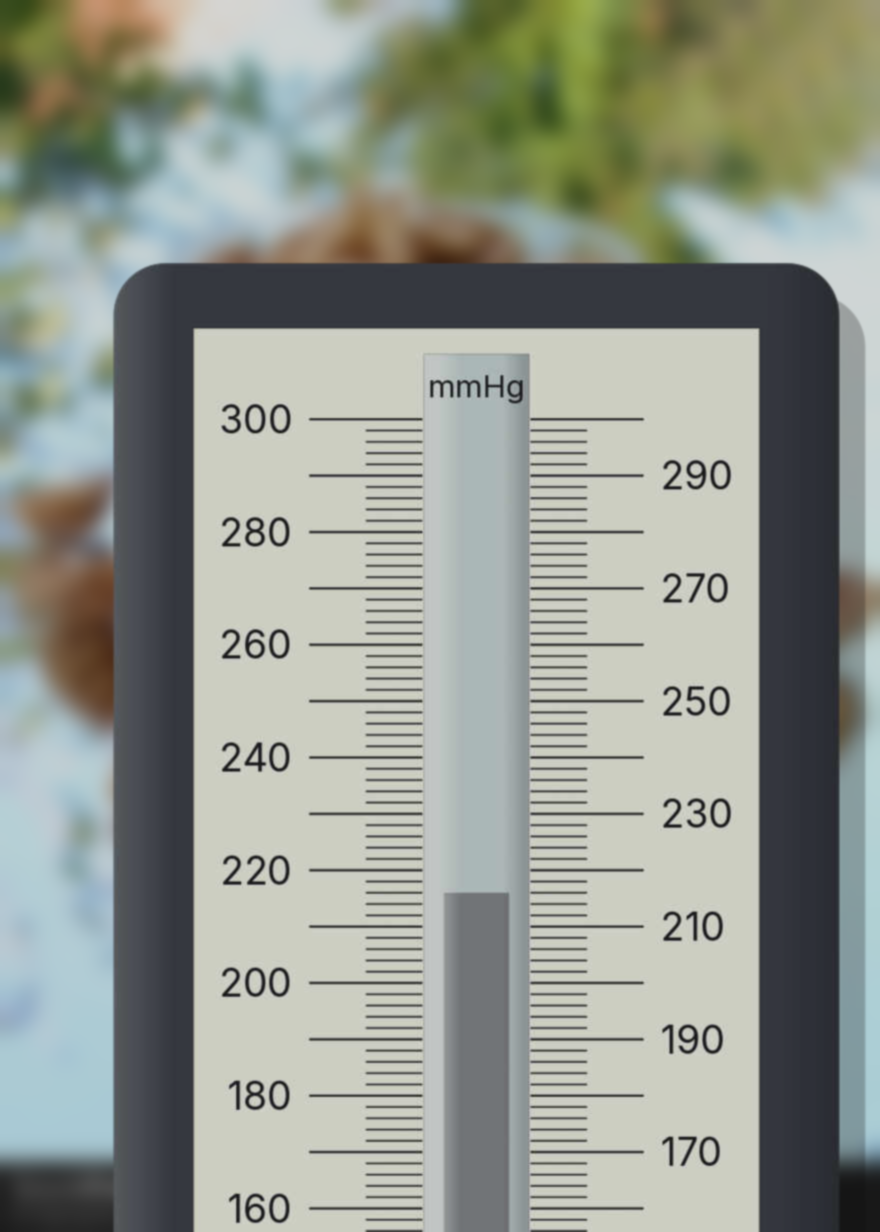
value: 216
